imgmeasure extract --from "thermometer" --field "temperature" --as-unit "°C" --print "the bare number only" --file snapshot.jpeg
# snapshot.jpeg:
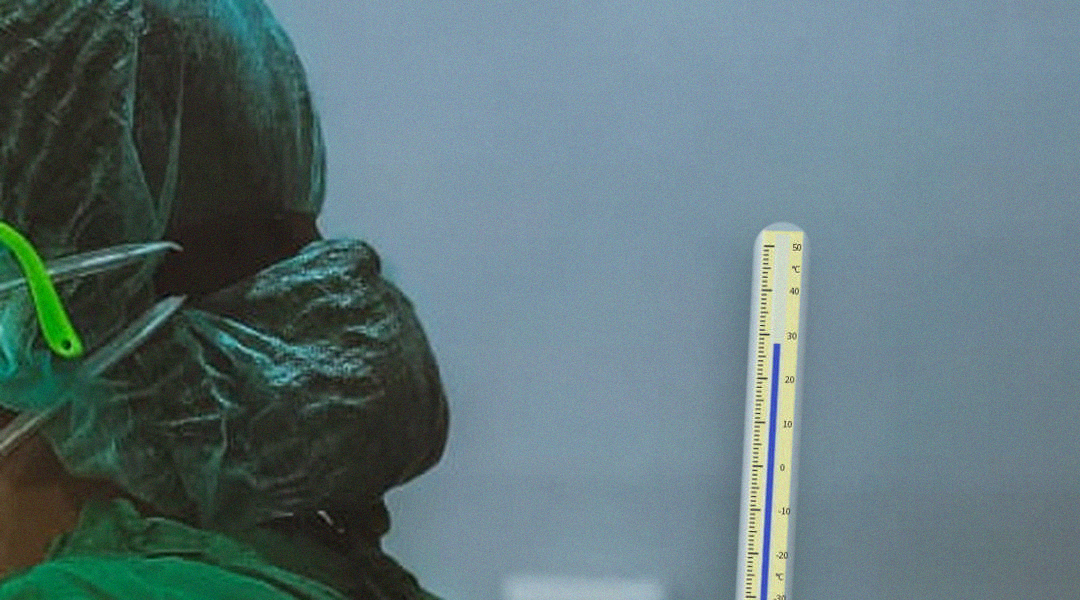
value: 28
